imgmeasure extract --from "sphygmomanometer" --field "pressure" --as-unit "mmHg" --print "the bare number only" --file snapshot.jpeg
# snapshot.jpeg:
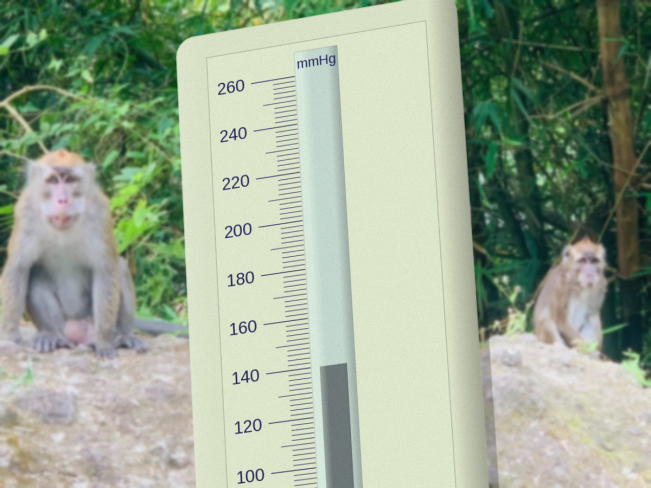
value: 140
